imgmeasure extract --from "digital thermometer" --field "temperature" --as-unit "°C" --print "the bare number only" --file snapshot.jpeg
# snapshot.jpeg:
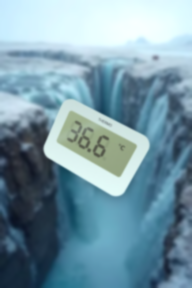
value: 36.6
